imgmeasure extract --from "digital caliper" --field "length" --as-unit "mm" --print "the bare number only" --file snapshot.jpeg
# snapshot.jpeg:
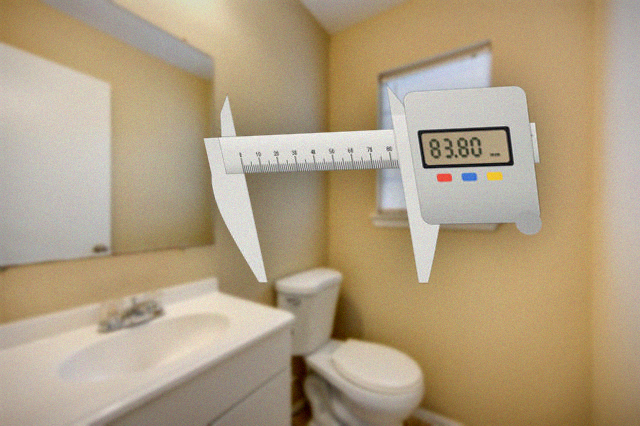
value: 83.80
